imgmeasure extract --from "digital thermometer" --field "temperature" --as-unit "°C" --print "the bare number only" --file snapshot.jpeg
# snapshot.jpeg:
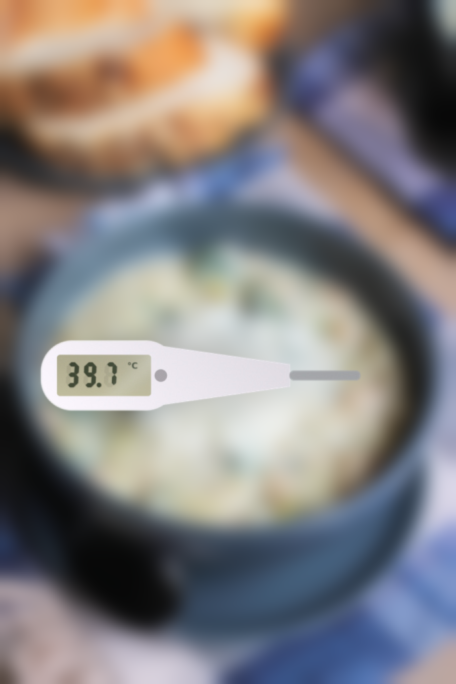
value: 39.7
